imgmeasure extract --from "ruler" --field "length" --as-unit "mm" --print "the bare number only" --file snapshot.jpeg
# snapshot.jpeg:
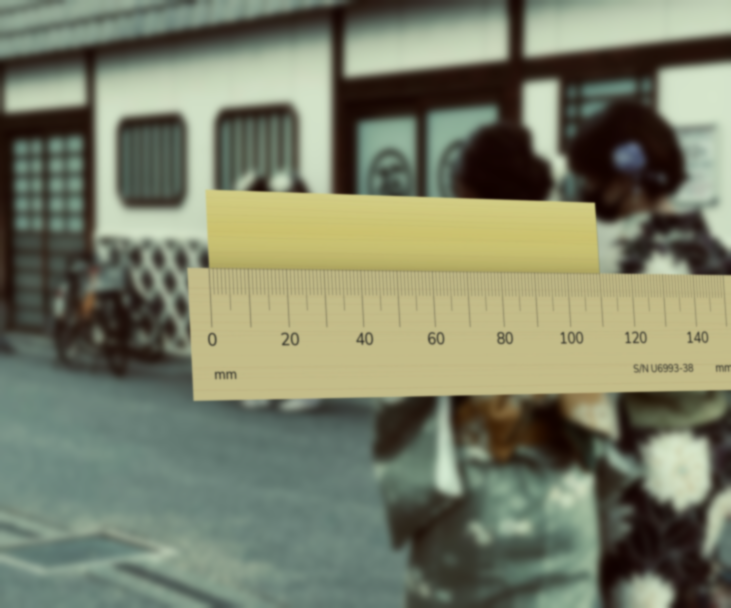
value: 110
